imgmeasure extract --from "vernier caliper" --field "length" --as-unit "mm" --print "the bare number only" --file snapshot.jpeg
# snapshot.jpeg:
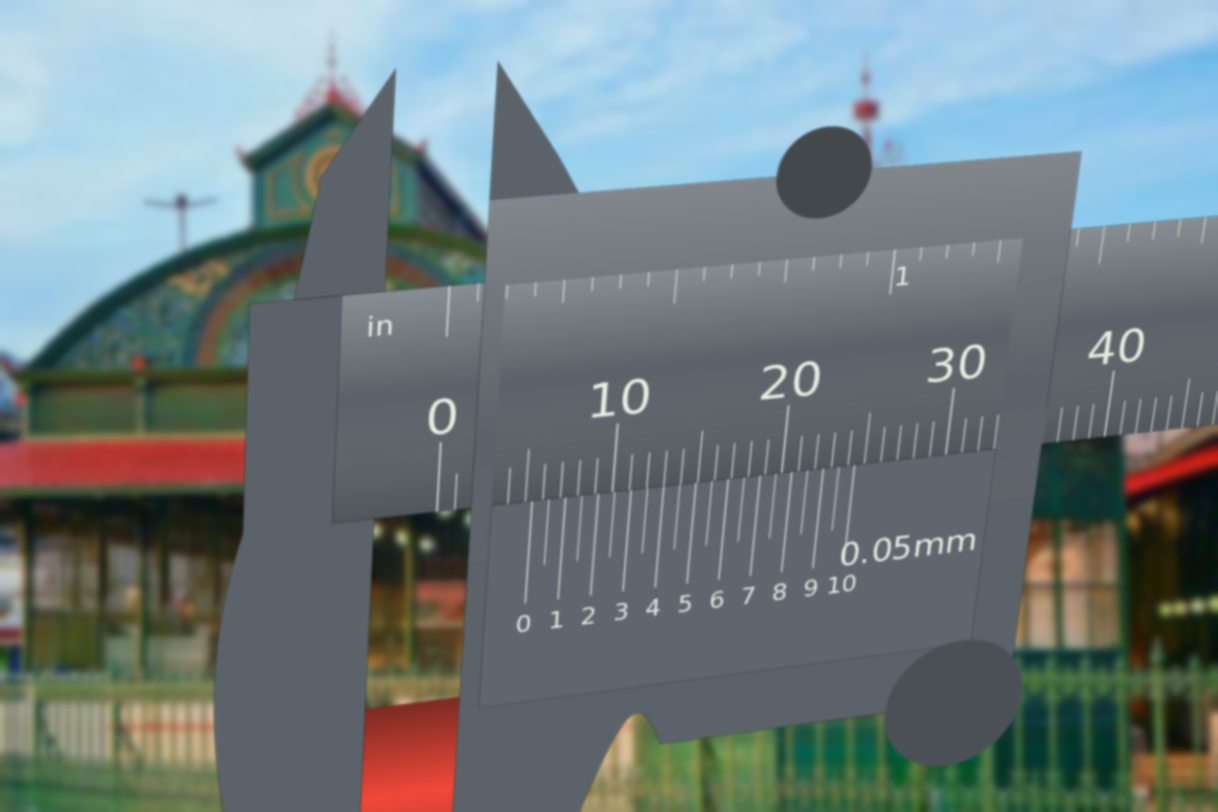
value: 5.4
